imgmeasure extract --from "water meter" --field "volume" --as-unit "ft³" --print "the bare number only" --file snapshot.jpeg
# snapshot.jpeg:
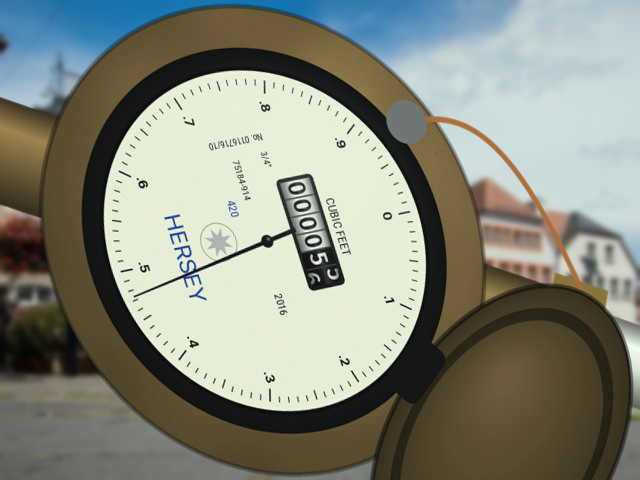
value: 55.47
